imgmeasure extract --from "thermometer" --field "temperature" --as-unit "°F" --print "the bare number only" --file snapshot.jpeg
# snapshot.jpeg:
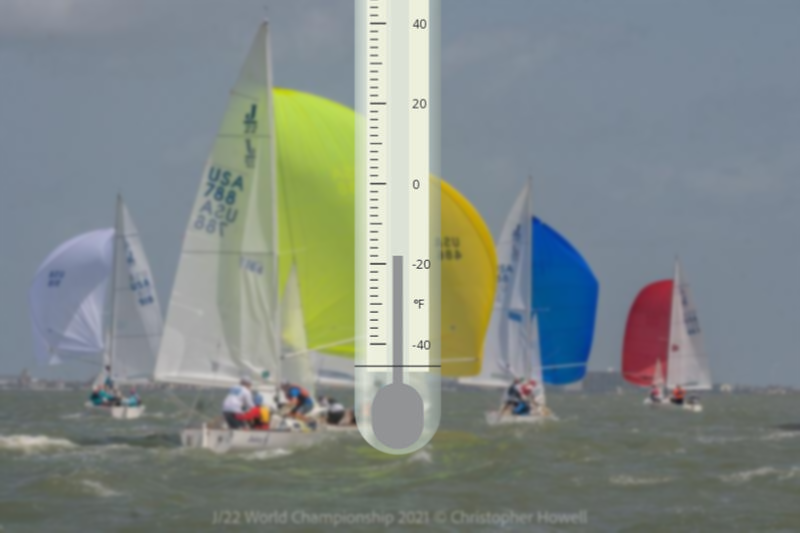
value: -18
